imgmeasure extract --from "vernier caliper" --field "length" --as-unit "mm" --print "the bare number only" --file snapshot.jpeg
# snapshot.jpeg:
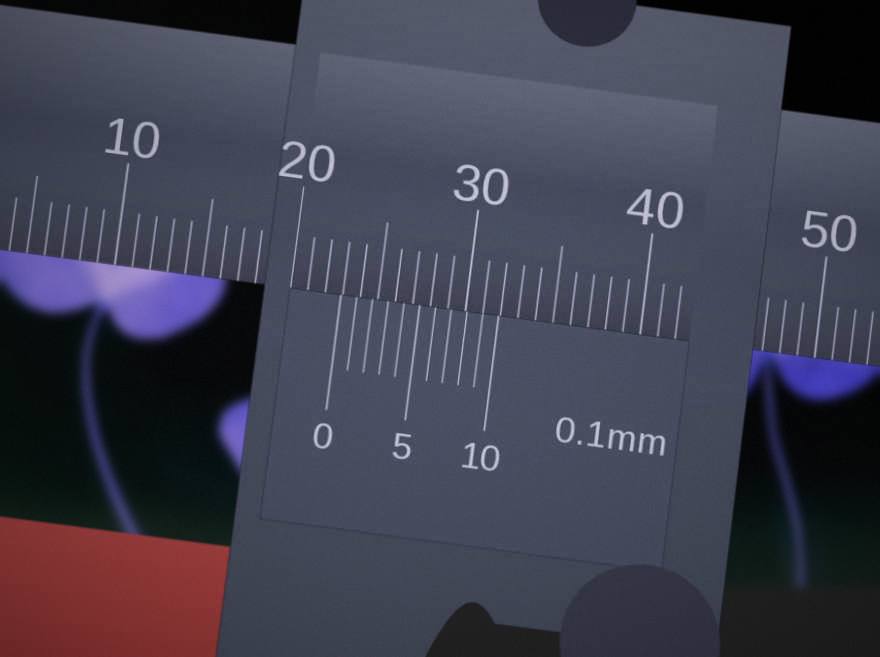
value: 22.9
